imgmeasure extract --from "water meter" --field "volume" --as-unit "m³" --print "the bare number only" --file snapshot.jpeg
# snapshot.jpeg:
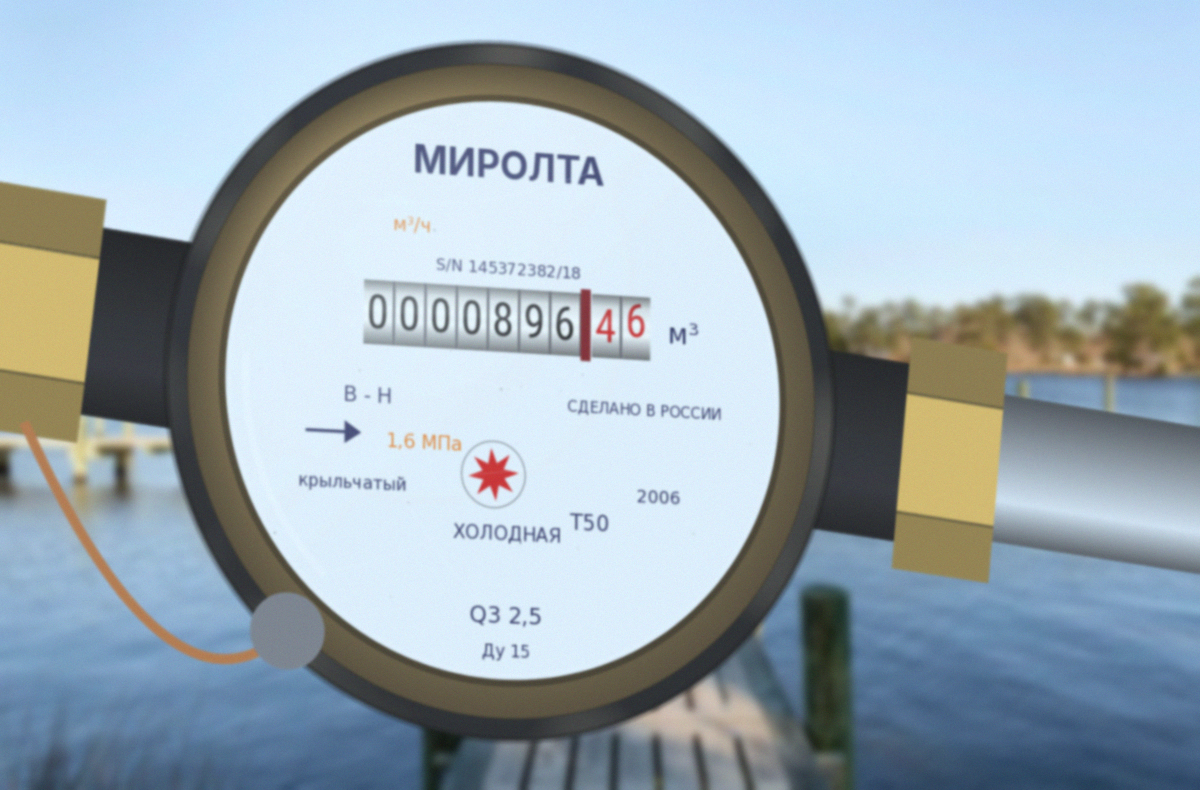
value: 896.46
